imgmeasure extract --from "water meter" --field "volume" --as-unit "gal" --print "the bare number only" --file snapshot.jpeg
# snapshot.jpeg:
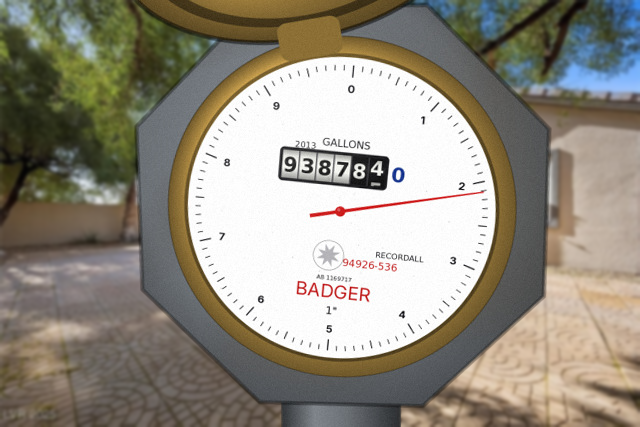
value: 9387842.1
